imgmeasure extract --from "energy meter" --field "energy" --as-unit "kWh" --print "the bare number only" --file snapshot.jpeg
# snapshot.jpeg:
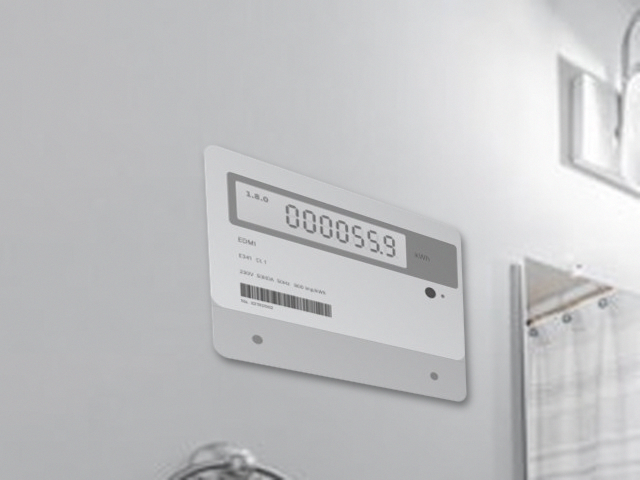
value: 55.9
